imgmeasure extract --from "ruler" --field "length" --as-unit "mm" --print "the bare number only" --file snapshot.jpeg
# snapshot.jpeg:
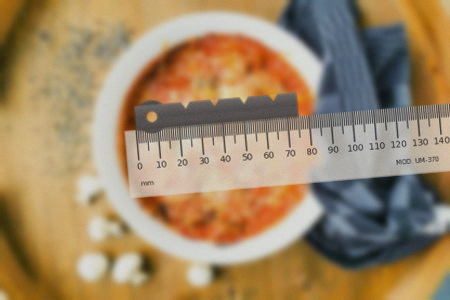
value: 75
